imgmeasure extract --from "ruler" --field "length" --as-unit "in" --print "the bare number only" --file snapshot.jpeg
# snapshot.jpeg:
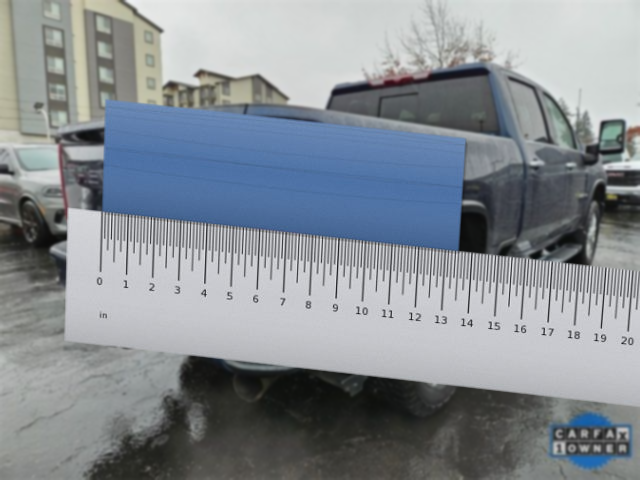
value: 13.5
